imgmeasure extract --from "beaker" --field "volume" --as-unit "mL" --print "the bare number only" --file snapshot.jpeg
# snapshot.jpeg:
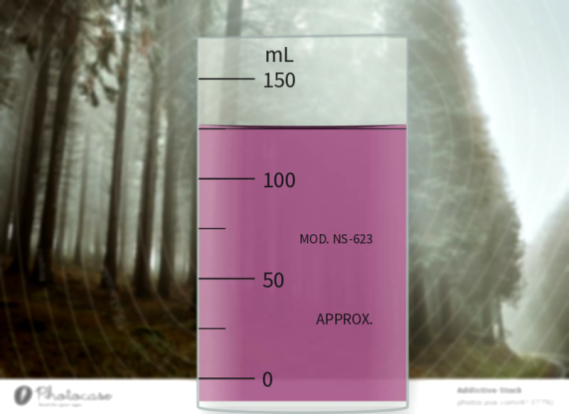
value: 125
